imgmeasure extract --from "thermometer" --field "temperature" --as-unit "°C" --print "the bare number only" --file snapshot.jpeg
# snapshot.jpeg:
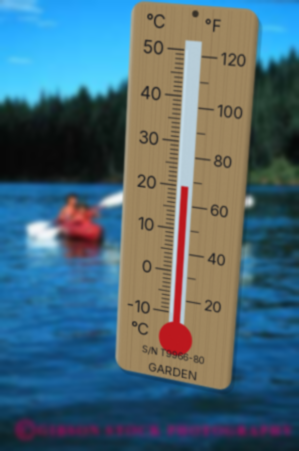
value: 20
